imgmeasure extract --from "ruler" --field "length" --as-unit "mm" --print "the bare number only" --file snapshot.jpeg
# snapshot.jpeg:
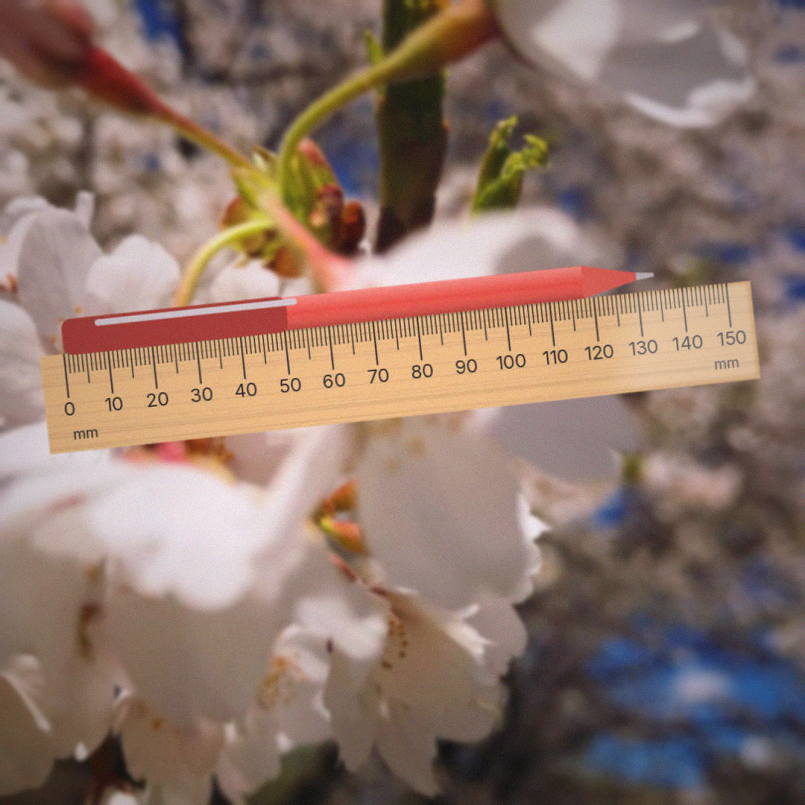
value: 134
